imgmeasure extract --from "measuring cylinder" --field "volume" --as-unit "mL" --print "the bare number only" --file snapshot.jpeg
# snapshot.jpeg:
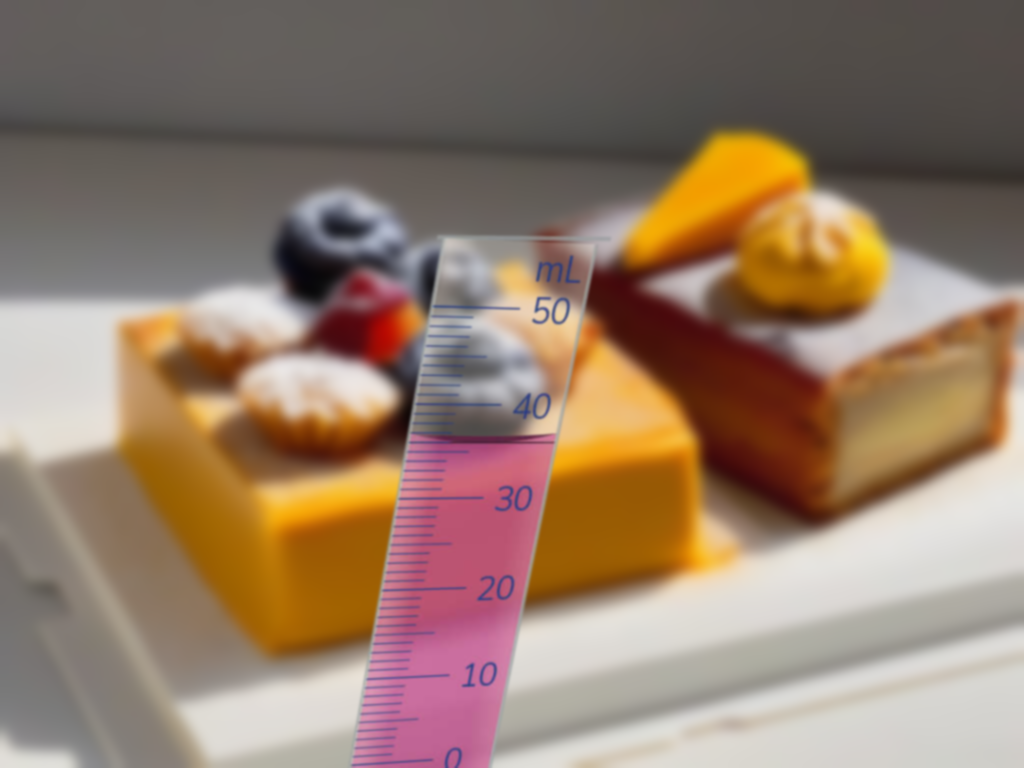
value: 36
